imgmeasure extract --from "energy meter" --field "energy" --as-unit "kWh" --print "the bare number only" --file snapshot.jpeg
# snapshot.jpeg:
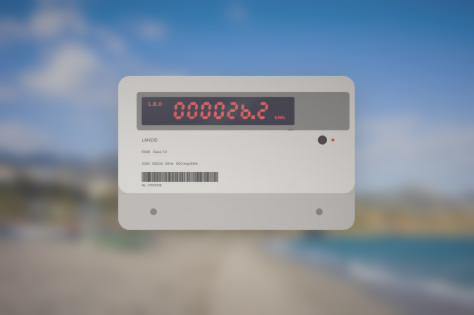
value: 26.2
